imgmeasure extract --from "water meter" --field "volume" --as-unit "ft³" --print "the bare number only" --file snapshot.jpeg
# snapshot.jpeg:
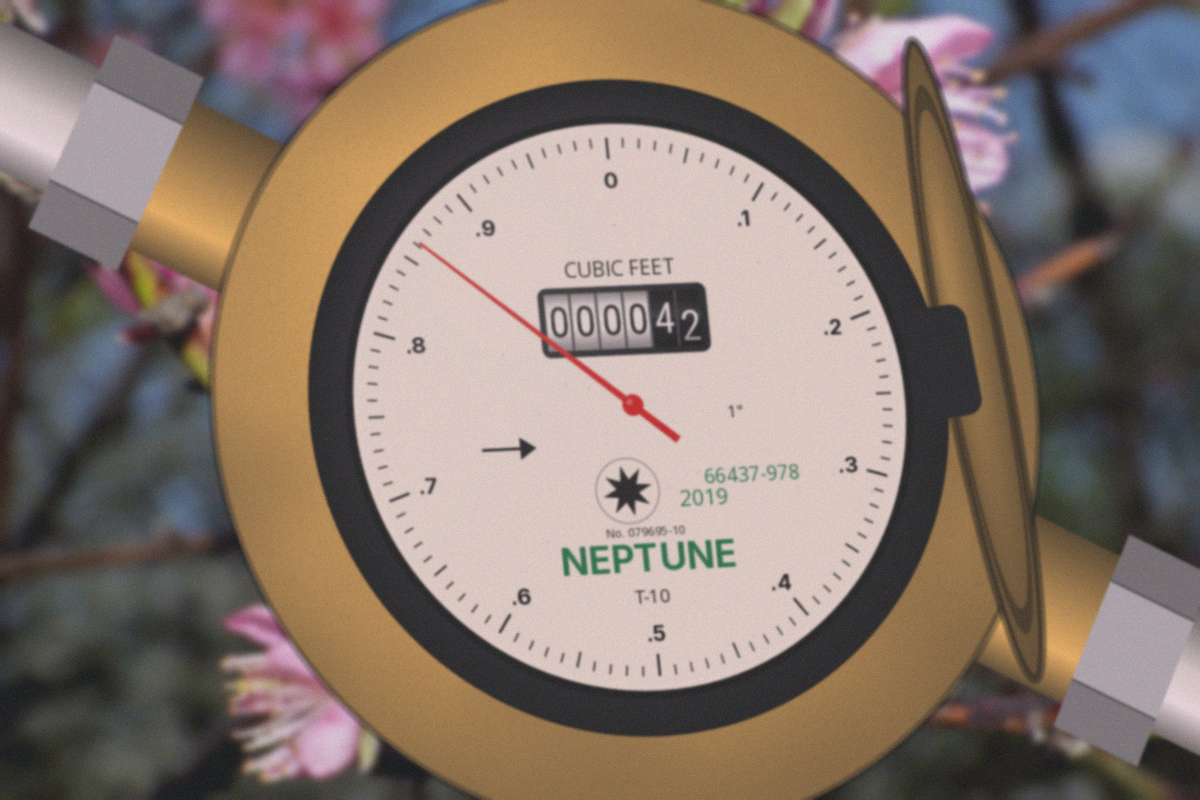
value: 41.86
